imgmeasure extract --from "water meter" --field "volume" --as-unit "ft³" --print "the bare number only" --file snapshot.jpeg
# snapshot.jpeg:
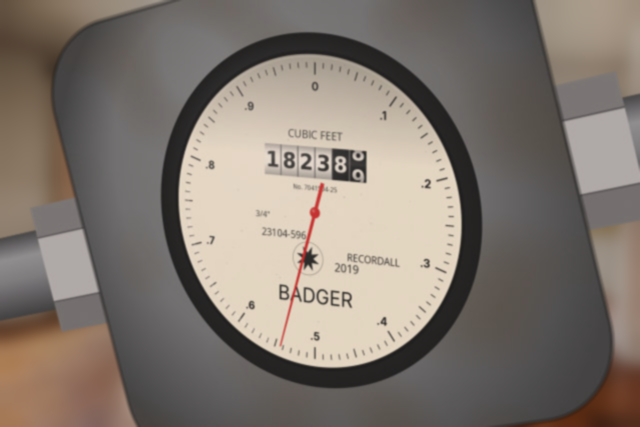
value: 182388.54
